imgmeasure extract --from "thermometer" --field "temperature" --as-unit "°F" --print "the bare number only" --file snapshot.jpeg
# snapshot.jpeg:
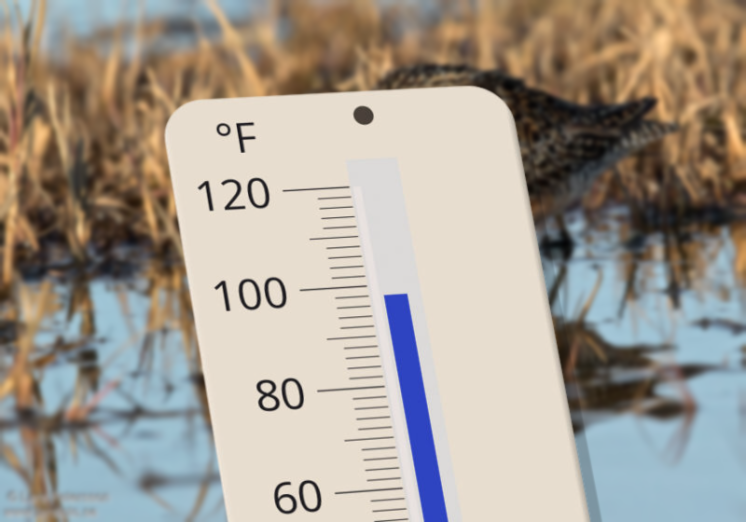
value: 98
